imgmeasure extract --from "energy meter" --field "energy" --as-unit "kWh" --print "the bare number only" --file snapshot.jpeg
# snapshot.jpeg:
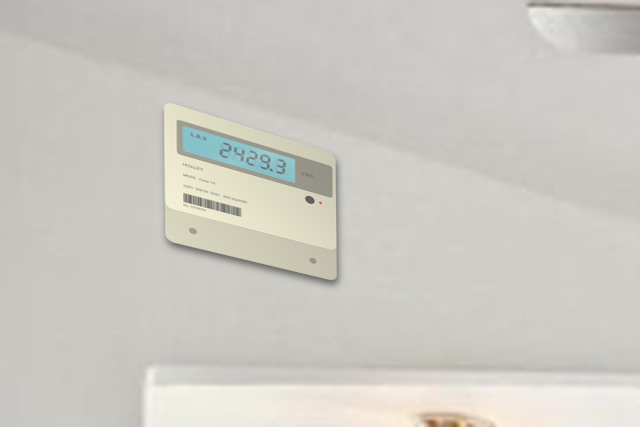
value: 2429.3
